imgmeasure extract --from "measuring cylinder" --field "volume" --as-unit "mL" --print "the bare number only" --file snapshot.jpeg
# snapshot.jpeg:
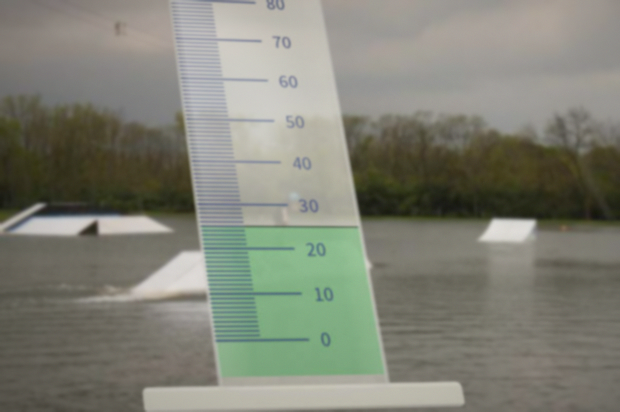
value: 25
